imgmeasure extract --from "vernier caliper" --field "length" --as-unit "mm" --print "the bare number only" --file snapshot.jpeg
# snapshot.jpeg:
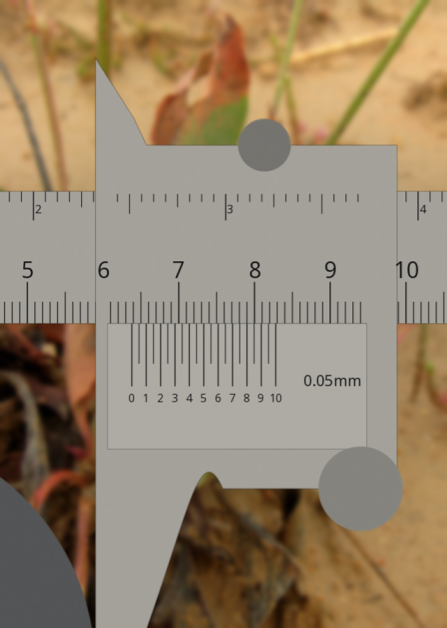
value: 63.8
